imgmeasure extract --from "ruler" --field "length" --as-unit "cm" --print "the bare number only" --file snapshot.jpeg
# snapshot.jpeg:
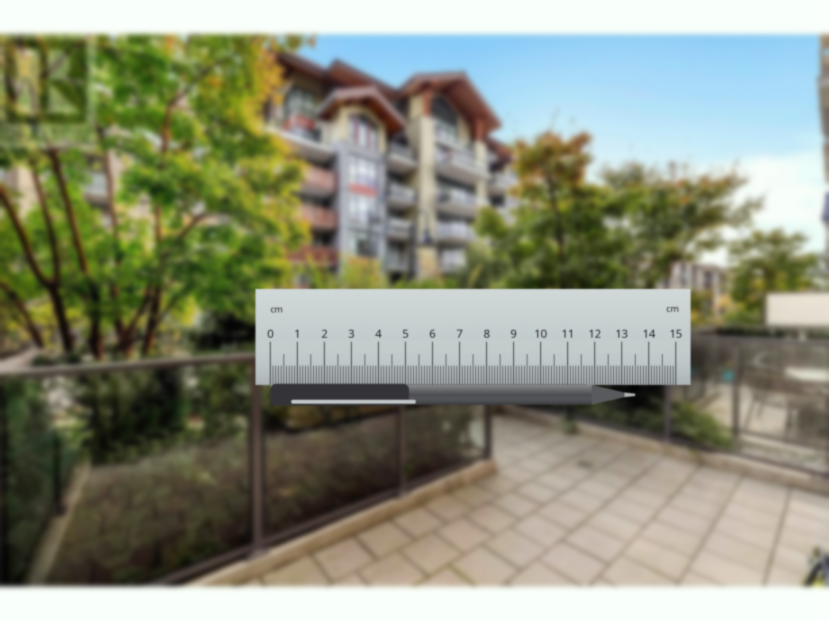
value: 13.5
